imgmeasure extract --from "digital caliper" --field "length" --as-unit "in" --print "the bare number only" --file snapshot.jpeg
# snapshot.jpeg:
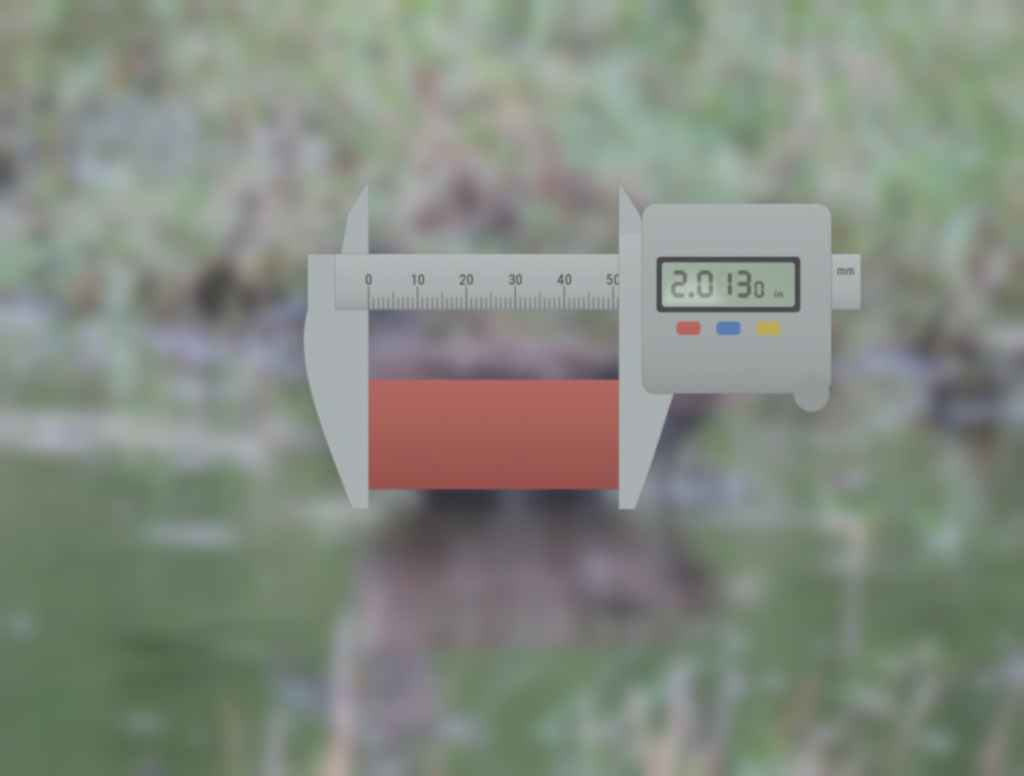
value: 2.0130
